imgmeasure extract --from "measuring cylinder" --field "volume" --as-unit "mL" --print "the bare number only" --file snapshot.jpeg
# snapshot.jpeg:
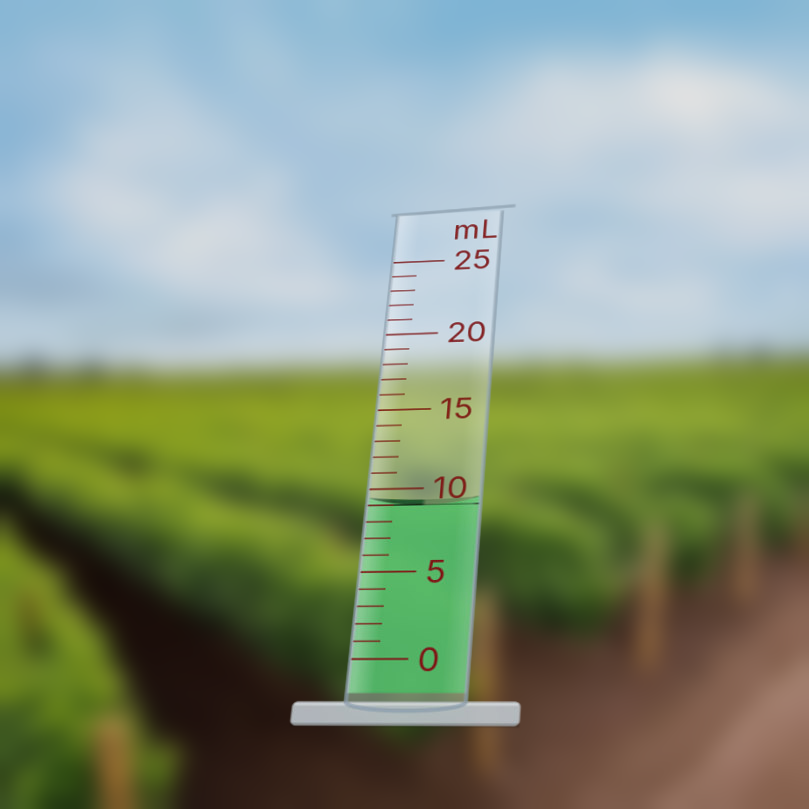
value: 9
